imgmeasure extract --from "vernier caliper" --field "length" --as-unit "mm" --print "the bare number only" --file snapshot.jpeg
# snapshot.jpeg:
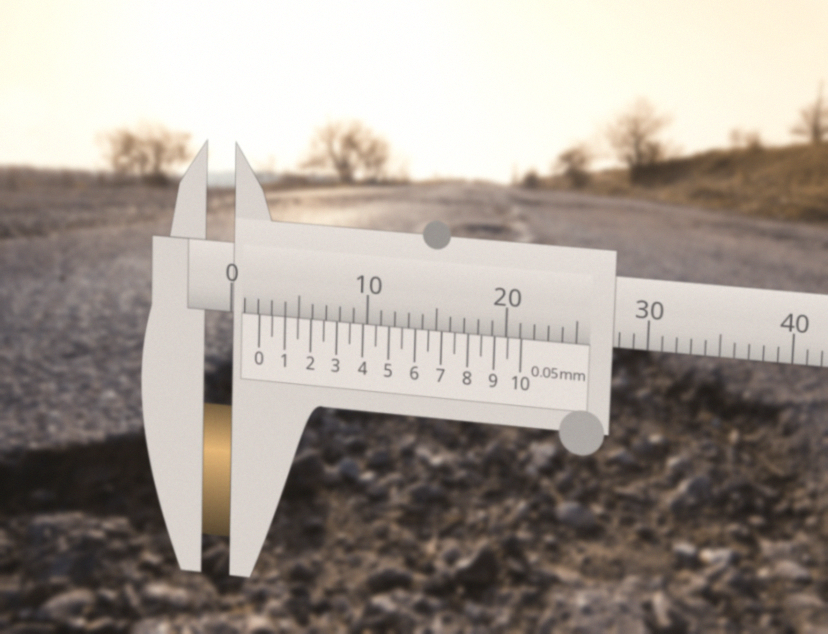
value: 2.1
